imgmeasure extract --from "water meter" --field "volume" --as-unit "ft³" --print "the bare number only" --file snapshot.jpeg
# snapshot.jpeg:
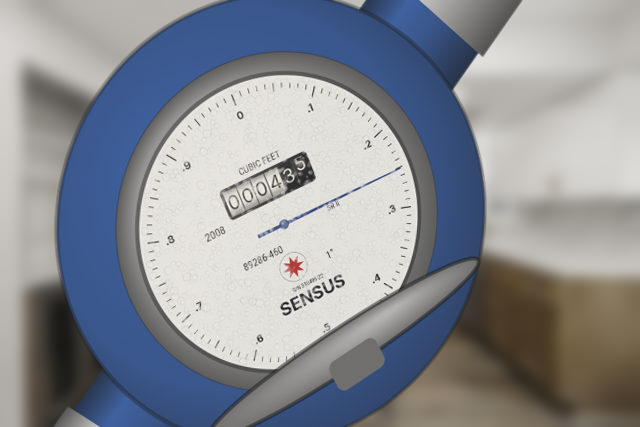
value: 435.25
